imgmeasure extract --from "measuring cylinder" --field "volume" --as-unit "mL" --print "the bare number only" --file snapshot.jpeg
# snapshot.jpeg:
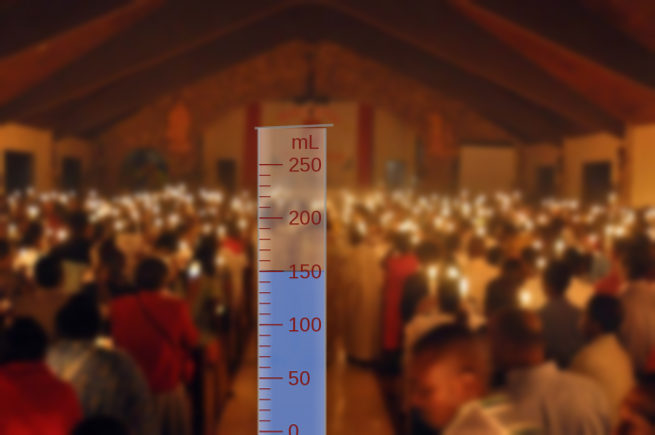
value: 150
